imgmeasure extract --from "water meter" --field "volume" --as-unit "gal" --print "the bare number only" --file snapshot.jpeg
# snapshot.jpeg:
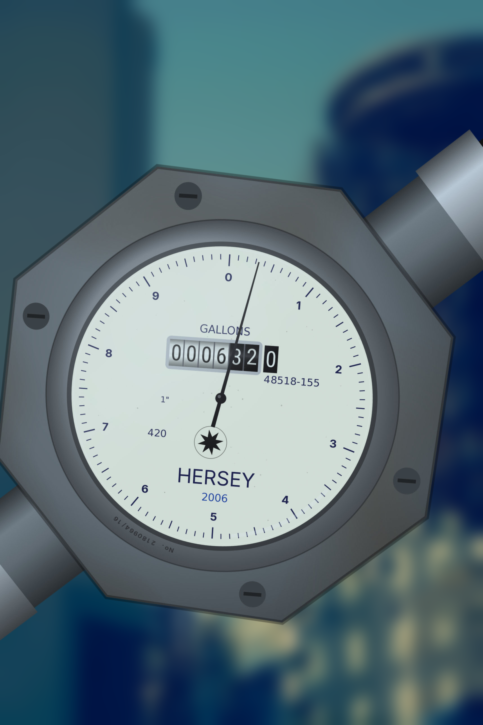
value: 6320.3
